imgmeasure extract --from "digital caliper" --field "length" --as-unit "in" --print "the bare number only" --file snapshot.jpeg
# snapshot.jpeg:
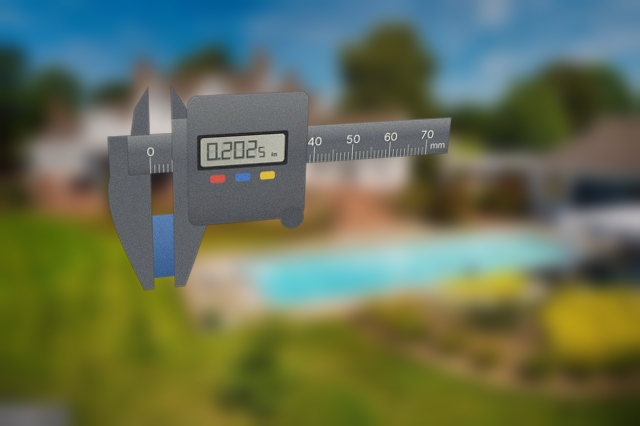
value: 0.2025
